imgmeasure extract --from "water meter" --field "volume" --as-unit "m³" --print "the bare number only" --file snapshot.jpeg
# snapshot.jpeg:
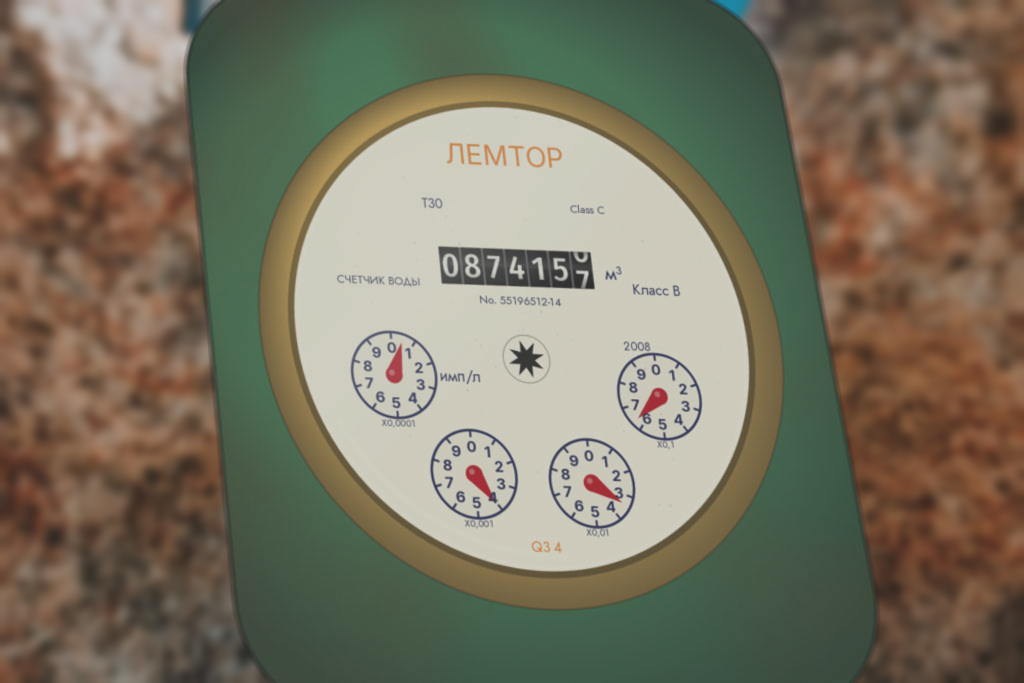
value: 874156.6340
